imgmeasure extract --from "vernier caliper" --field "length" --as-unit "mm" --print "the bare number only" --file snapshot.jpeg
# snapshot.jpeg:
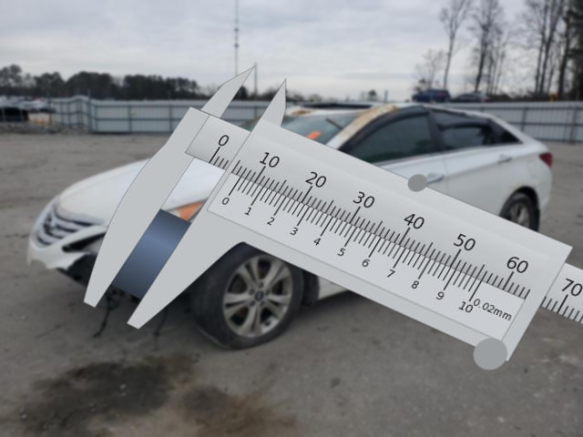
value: 7.0
